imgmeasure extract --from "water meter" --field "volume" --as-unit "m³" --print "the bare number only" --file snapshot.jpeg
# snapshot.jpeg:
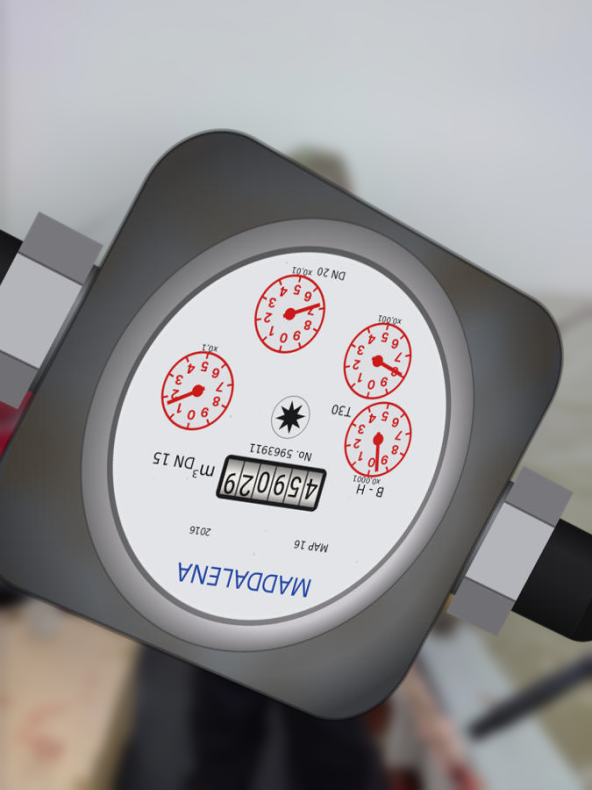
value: 459029.1679
